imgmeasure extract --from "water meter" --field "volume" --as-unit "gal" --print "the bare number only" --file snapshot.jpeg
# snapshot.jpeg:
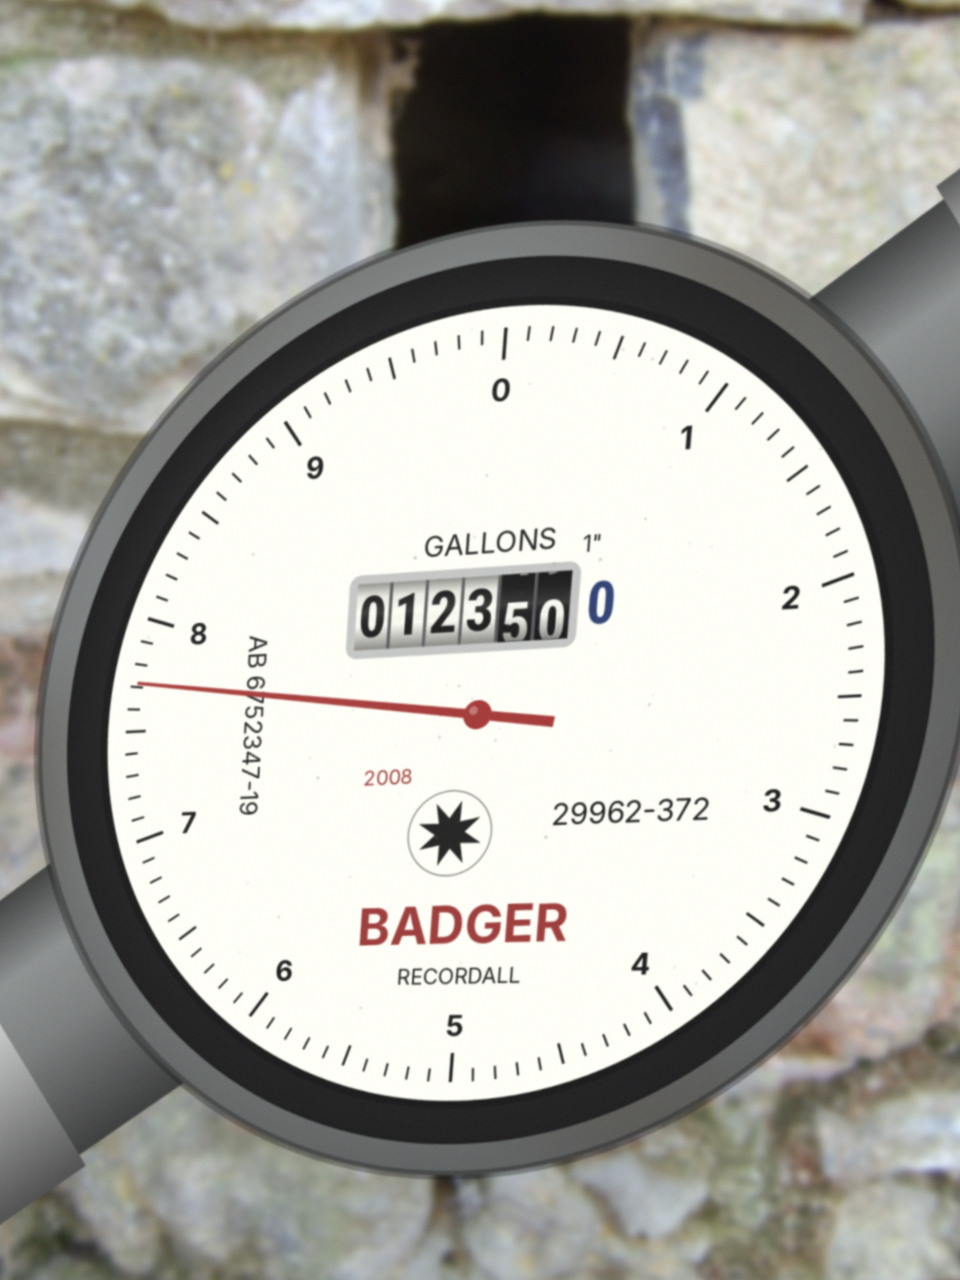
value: 123497.7
